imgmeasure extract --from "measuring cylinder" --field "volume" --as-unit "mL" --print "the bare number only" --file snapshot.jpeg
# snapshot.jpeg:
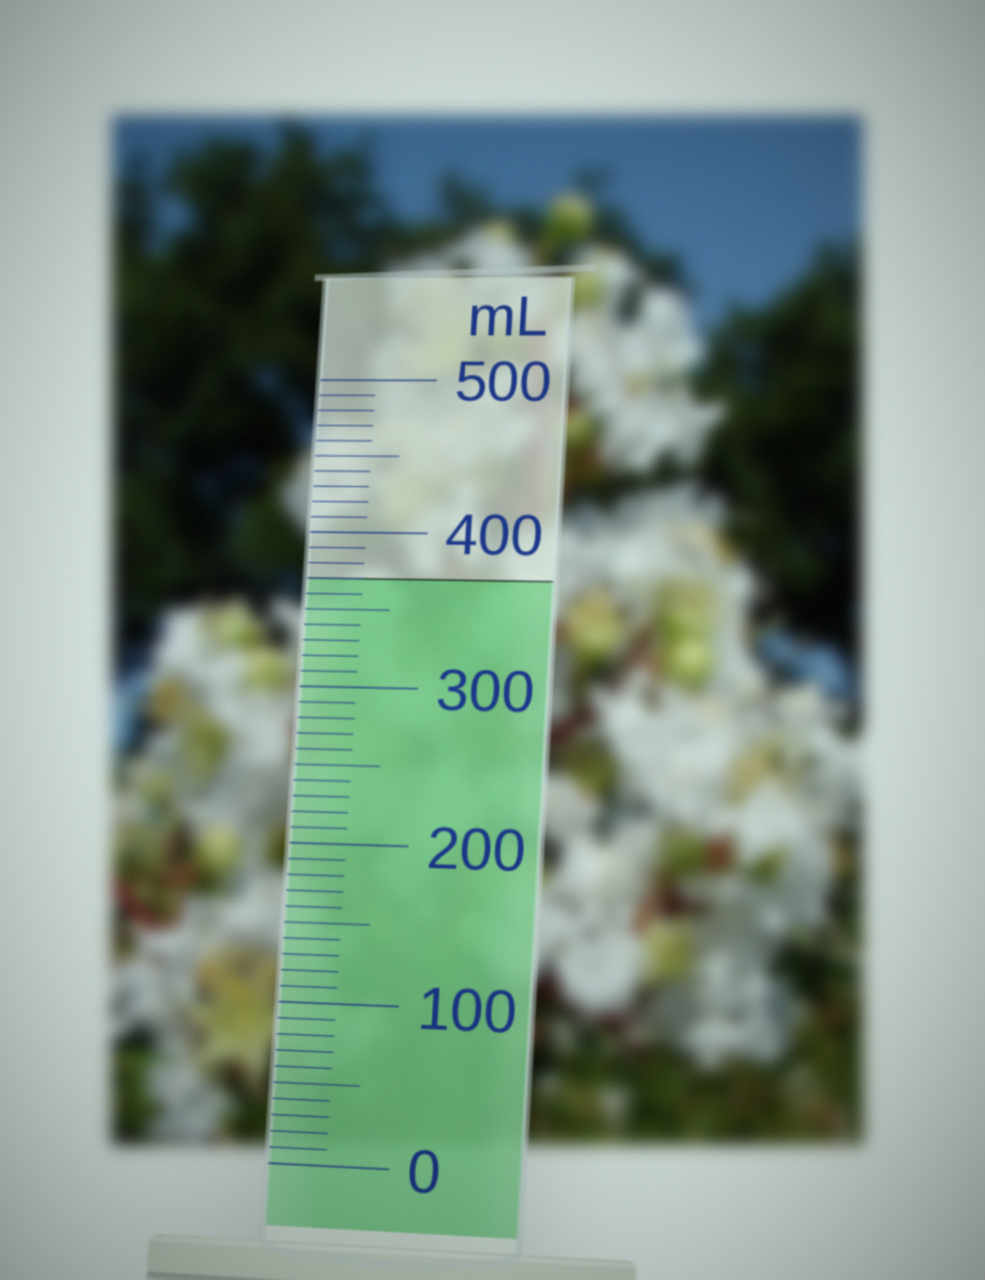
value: 370
